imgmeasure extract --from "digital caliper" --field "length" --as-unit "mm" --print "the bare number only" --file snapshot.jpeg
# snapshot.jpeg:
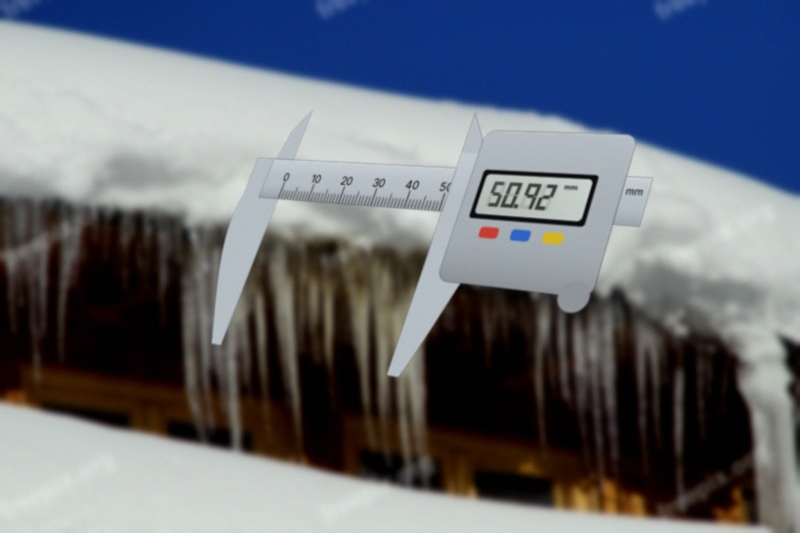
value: 50.92
